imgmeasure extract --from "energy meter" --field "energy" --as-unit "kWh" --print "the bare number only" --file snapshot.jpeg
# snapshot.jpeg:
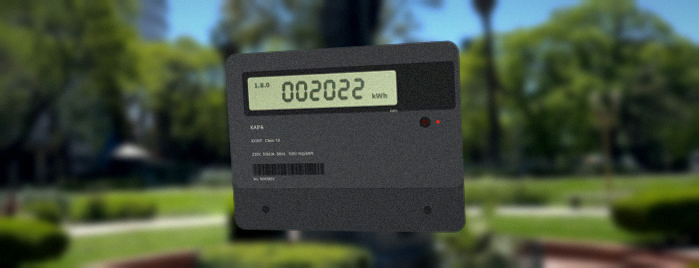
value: 2022
